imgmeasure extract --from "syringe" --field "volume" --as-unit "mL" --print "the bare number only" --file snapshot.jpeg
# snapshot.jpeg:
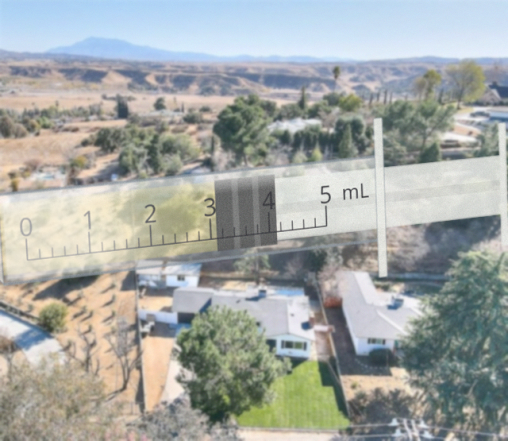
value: 3.1
